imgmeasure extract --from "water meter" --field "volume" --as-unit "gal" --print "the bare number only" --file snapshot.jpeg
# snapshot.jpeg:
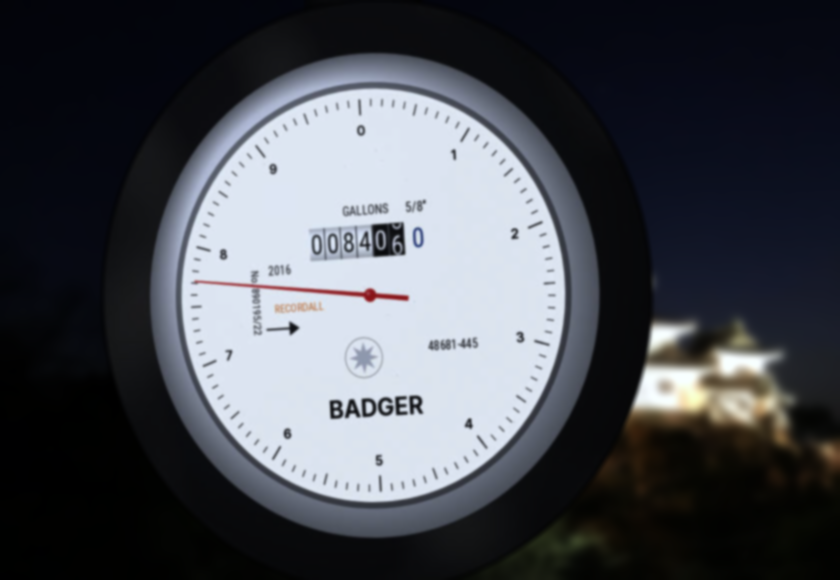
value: 84057.7
